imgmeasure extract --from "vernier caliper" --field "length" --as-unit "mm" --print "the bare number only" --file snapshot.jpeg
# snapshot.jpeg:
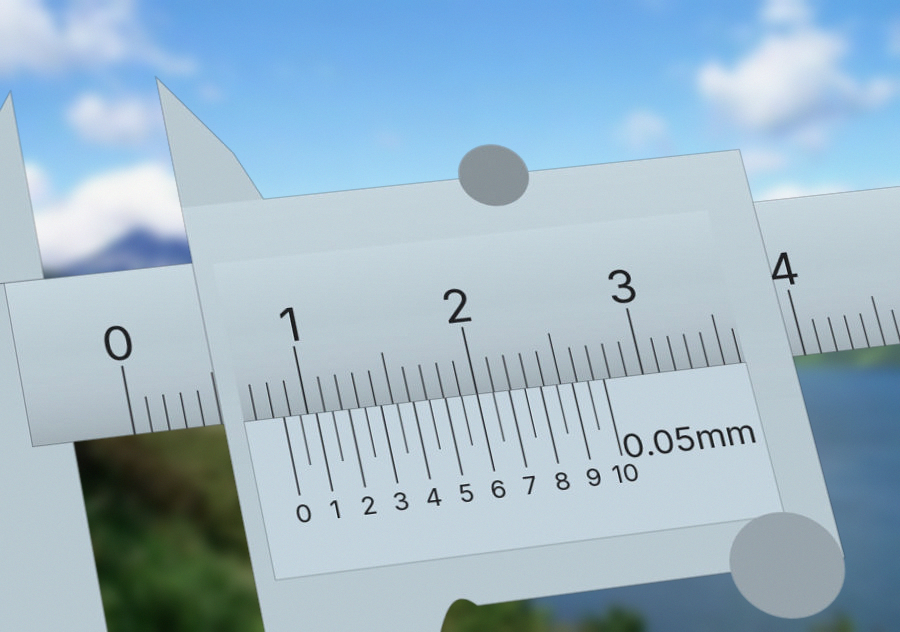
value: 8.6
